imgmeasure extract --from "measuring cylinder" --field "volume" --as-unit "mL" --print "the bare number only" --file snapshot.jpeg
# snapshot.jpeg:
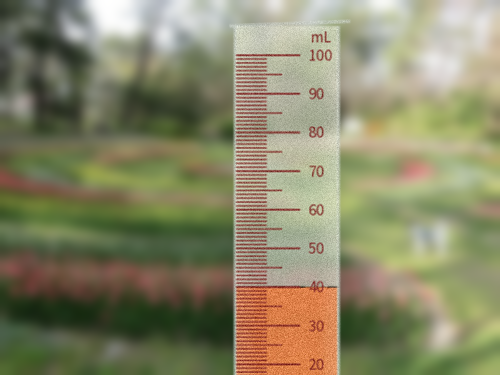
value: 40
